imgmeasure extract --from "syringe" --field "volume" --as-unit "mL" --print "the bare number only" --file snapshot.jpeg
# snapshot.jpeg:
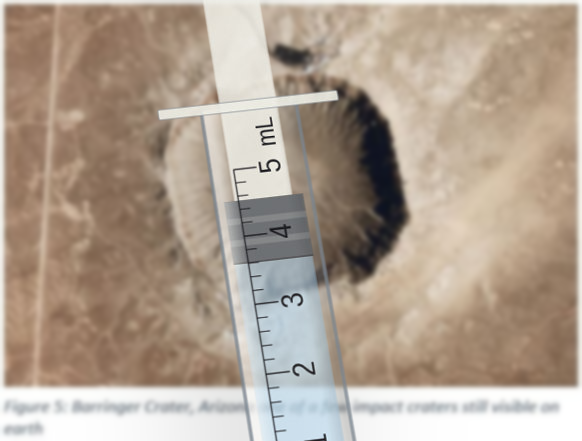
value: 3.6
